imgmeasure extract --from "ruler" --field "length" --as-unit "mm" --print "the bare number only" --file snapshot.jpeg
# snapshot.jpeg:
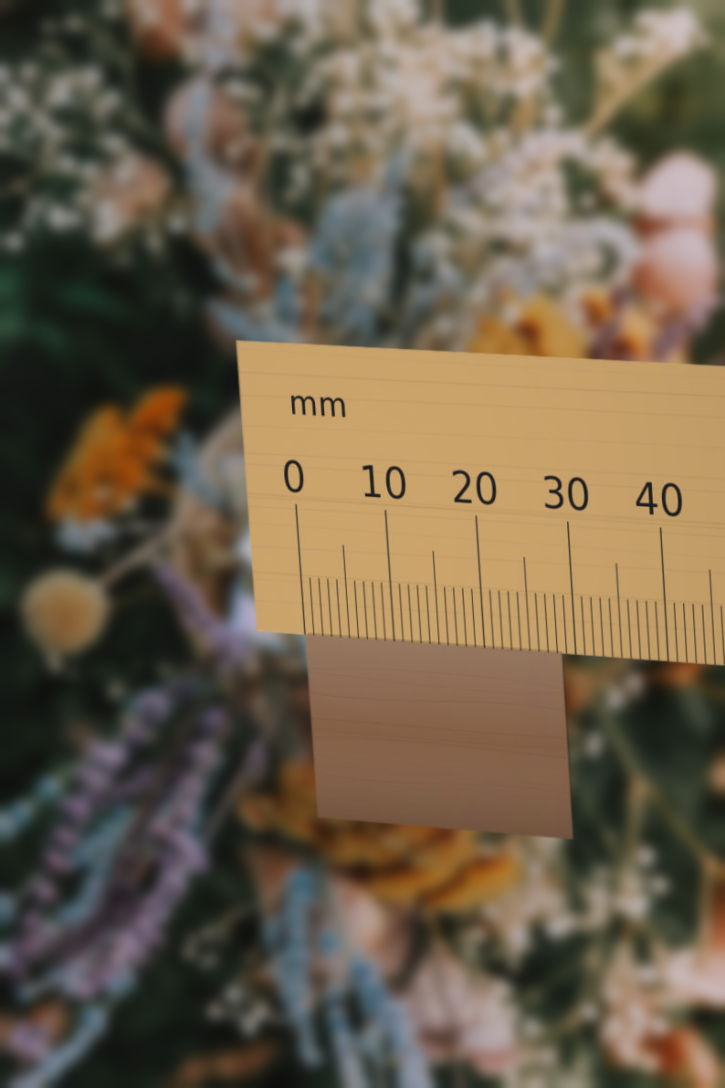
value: 28.5
